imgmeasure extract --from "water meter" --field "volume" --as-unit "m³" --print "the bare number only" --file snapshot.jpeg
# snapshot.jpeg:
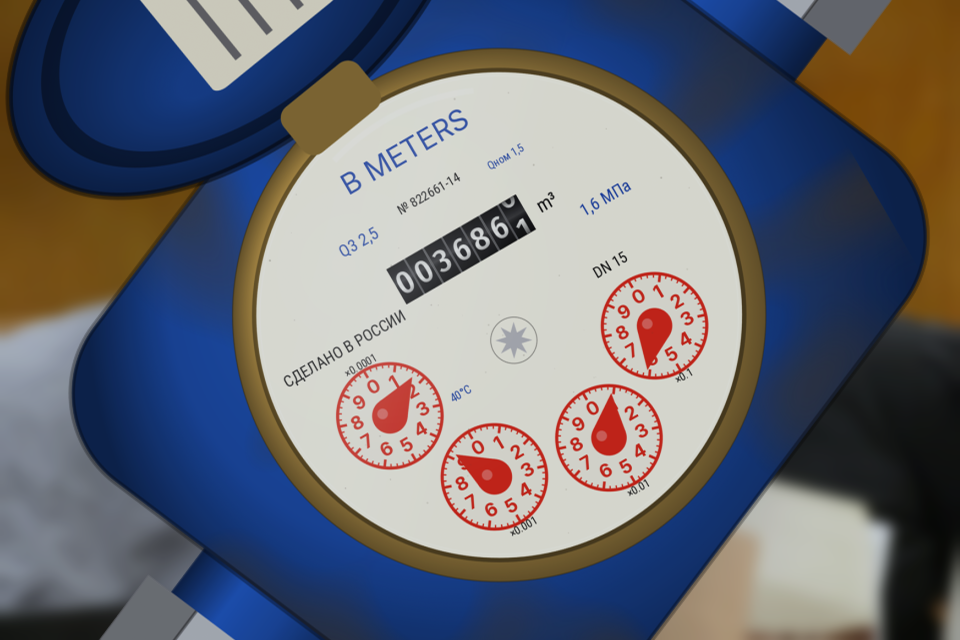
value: 36860.6091
